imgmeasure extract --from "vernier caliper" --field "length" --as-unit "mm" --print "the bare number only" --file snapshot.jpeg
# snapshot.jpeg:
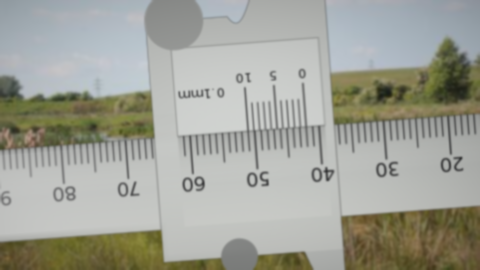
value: 42.0
